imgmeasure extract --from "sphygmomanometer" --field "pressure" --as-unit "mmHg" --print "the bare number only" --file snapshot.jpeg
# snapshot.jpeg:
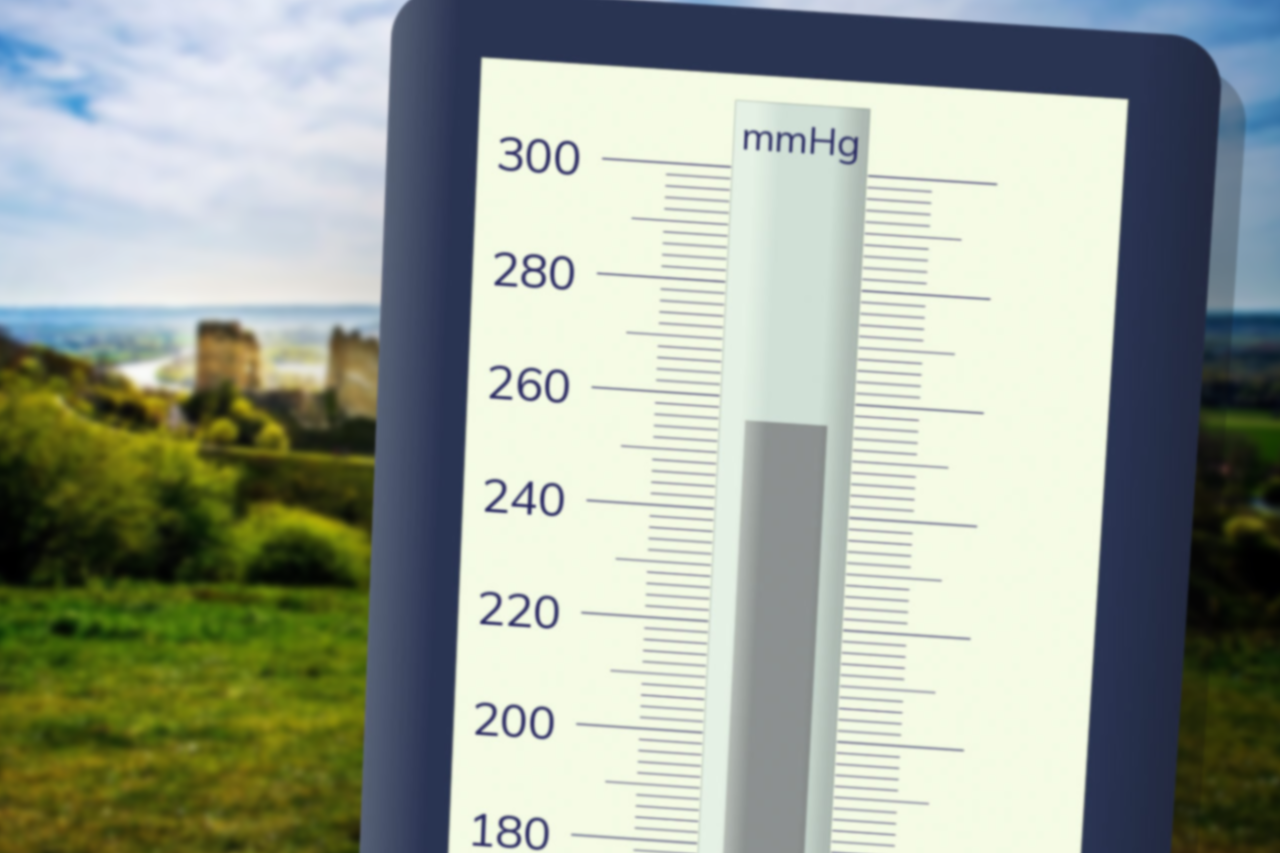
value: 256
